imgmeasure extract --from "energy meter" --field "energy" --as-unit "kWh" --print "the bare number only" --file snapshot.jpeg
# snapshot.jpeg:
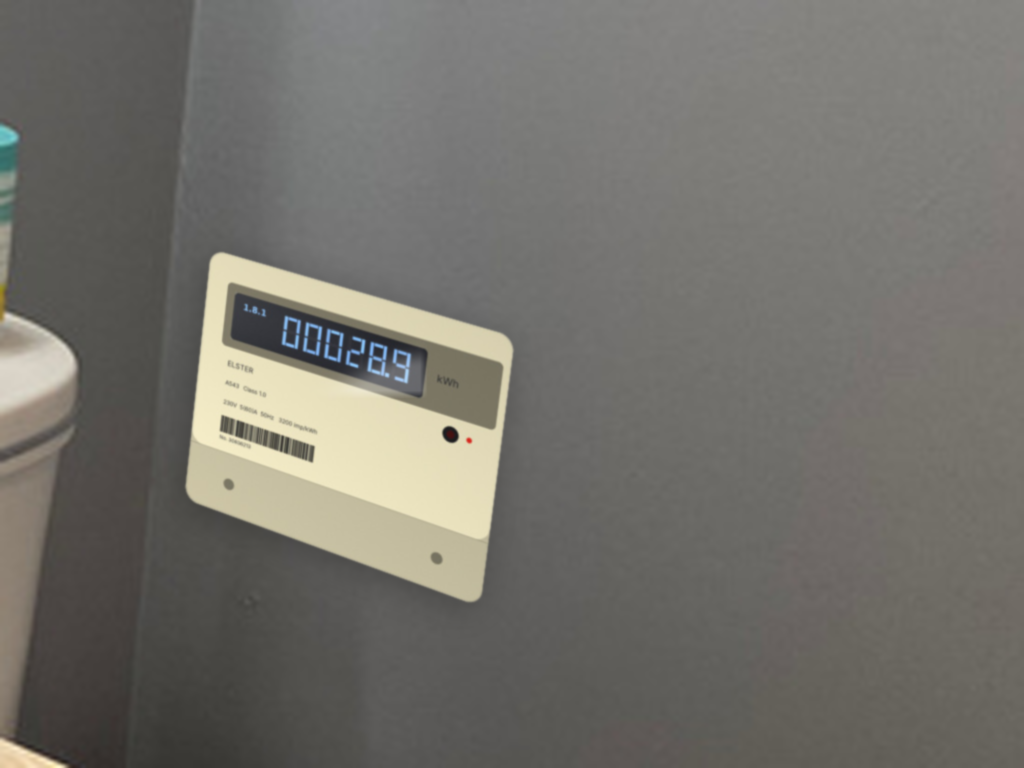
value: 28.9
